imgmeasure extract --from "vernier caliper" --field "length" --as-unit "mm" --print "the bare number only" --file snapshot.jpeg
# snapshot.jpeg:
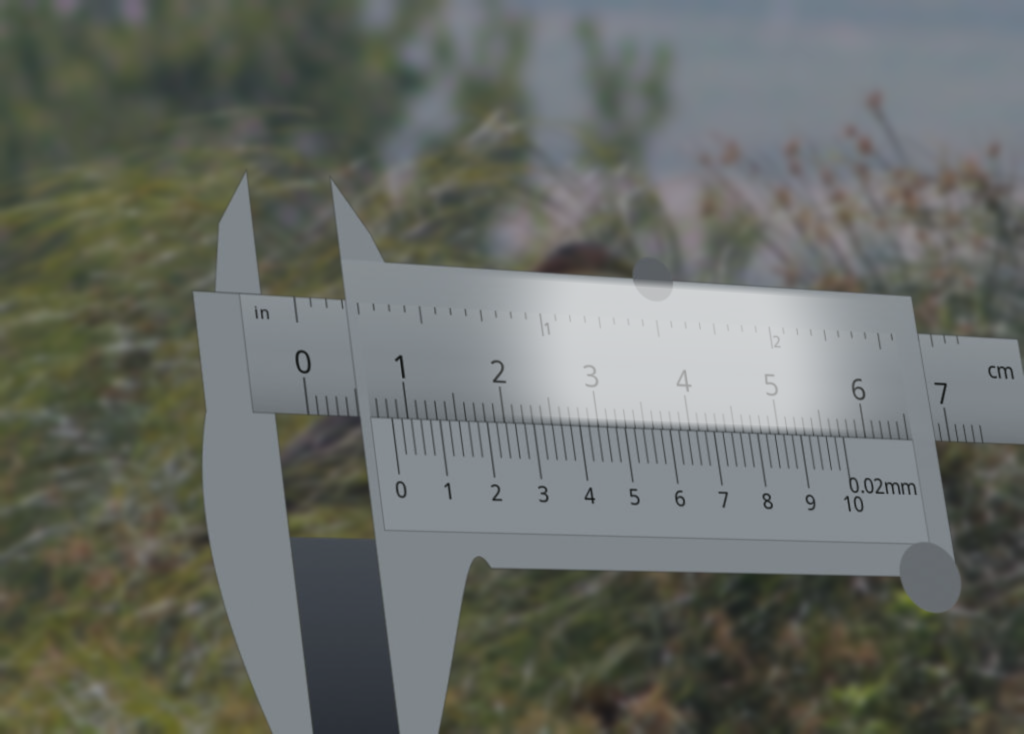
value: 8.4
